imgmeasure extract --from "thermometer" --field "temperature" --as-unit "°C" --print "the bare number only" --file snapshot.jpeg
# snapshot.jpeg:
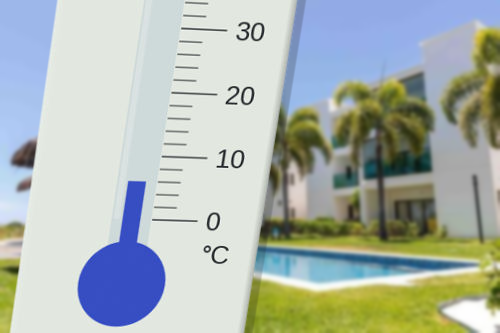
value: 6
